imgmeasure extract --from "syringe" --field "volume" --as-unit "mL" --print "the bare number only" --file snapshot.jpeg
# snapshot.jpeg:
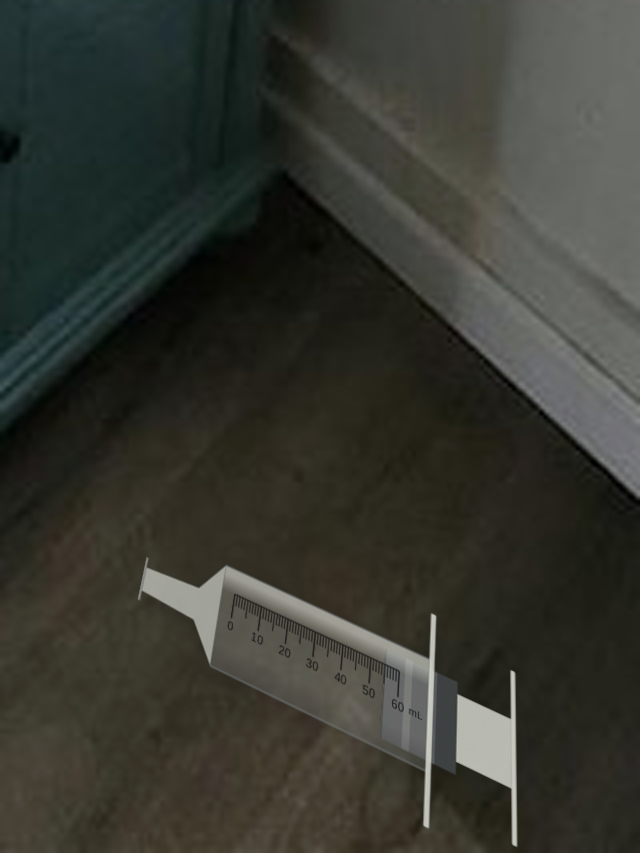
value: 55
